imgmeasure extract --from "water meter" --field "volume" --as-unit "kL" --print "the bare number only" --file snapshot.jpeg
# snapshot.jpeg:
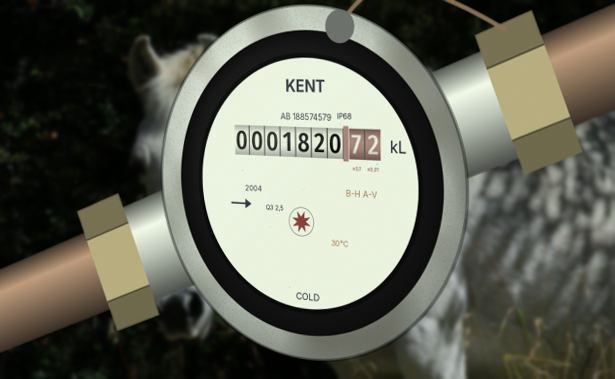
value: 1820.72
